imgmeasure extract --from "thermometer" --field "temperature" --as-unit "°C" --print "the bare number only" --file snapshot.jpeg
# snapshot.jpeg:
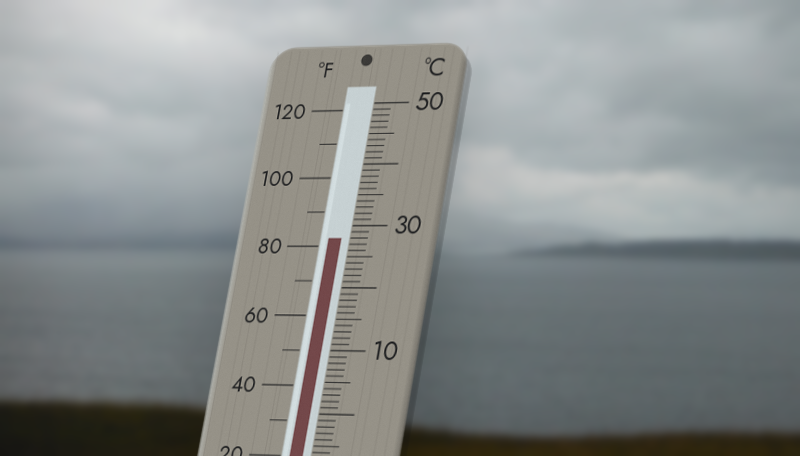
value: 28
